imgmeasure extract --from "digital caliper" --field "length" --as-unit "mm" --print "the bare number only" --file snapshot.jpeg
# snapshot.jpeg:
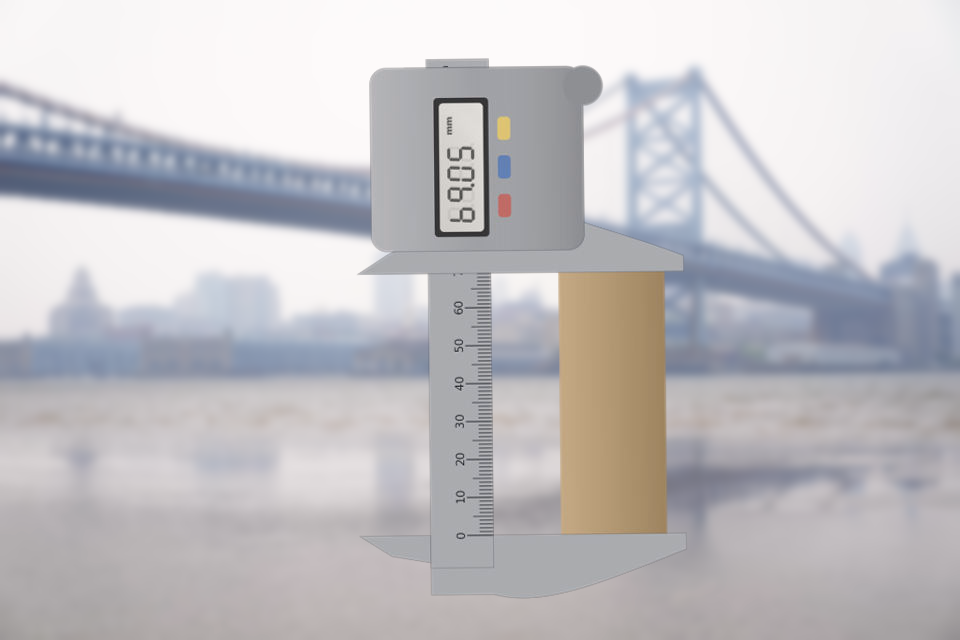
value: 69.05
